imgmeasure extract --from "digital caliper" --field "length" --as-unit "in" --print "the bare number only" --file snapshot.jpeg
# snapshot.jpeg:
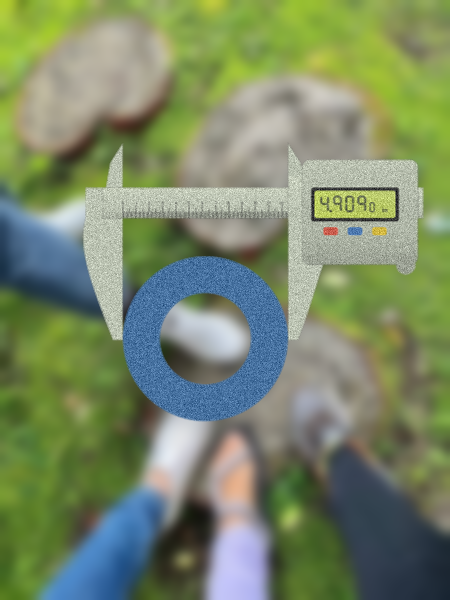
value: 4.9090
